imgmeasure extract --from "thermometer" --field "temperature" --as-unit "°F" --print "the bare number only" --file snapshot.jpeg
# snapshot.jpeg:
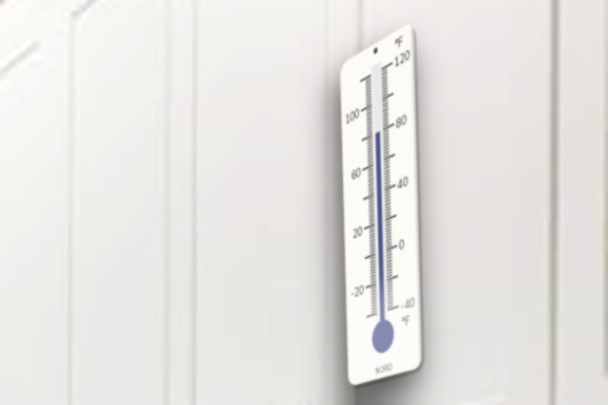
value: 80
